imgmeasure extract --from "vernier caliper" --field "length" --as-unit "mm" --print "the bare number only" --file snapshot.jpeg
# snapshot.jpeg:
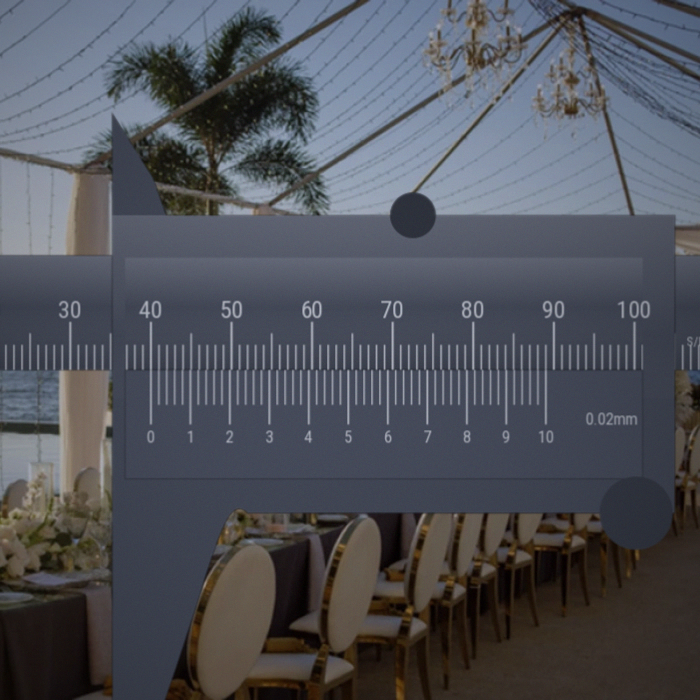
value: 40.0
